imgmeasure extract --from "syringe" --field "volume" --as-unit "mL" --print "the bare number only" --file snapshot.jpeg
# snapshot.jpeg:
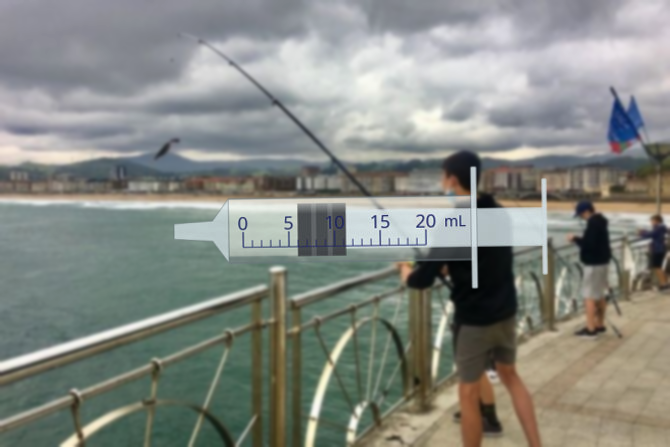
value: 6
